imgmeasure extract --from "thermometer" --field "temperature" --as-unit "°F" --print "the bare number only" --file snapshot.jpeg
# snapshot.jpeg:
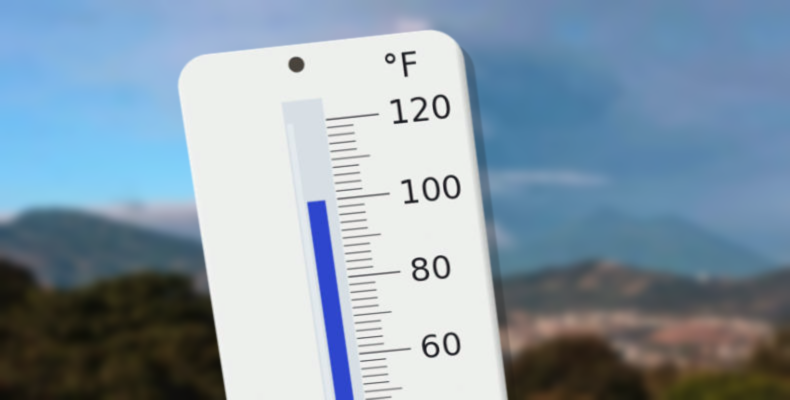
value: 100
